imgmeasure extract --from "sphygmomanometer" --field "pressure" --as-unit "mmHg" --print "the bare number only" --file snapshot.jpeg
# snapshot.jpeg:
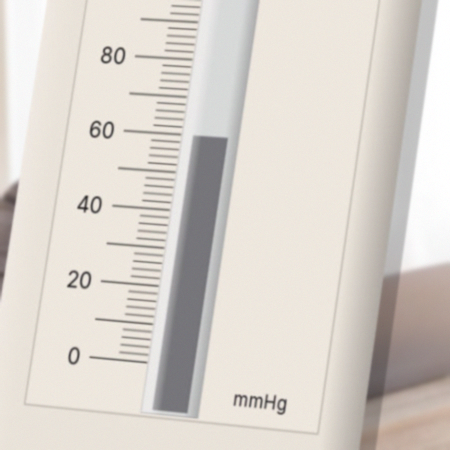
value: 60
